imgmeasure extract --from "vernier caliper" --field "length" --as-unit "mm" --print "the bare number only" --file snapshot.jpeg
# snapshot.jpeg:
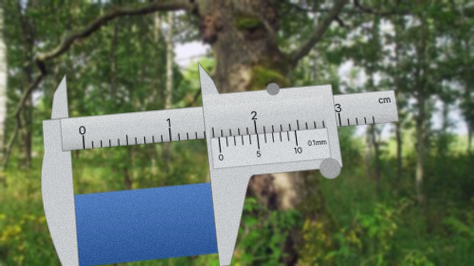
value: 15.6
